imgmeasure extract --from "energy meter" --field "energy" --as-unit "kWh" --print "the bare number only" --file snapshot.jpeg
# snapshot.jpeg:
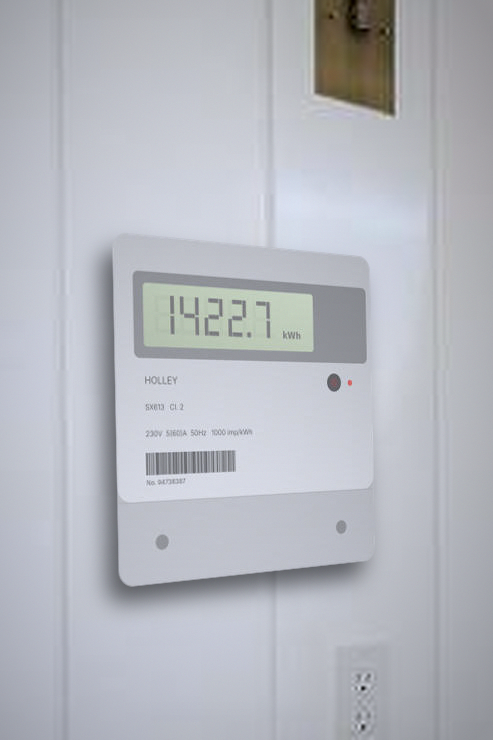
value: 1422.7
